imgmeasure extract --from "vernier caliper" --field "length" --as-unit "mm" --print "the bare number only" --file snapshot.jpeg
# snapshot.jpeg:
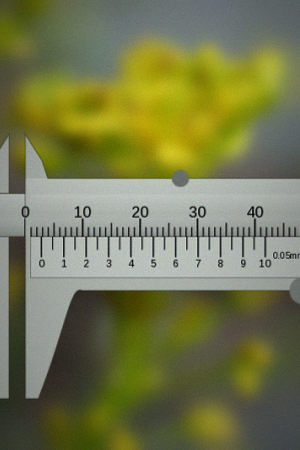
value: 2.8
